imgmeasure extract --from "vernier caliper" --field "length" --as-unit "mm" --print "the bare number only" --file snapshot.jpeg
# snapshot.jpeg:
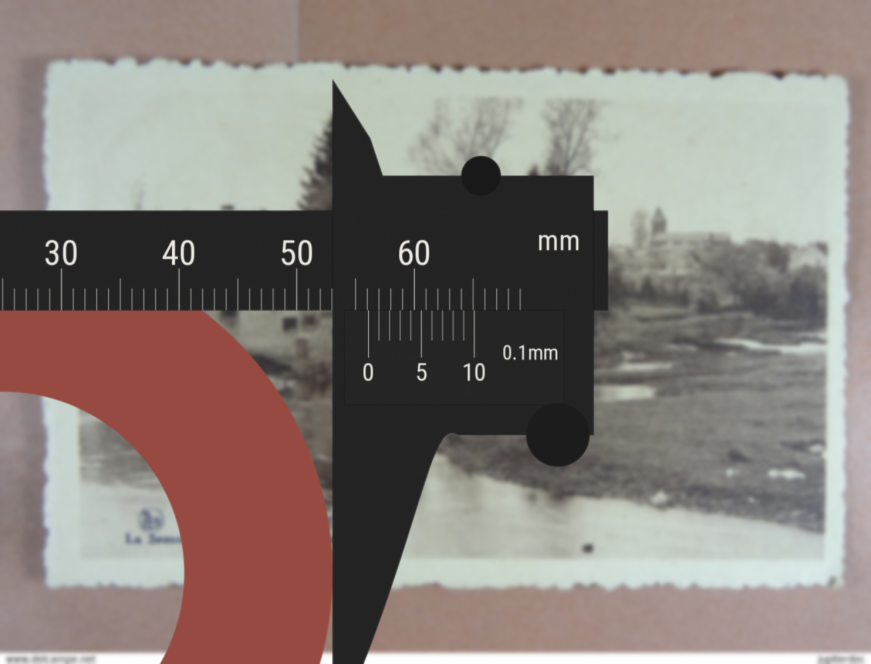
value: 56.1
